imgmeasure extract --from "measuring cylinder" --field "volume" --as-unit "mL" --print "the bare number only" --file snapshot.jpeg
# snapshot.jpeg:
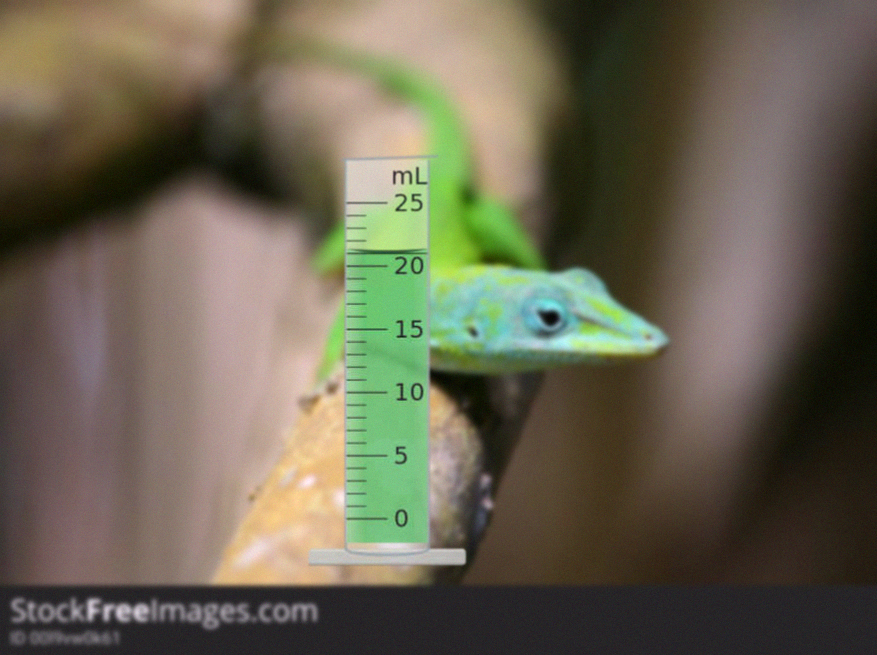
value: 21
